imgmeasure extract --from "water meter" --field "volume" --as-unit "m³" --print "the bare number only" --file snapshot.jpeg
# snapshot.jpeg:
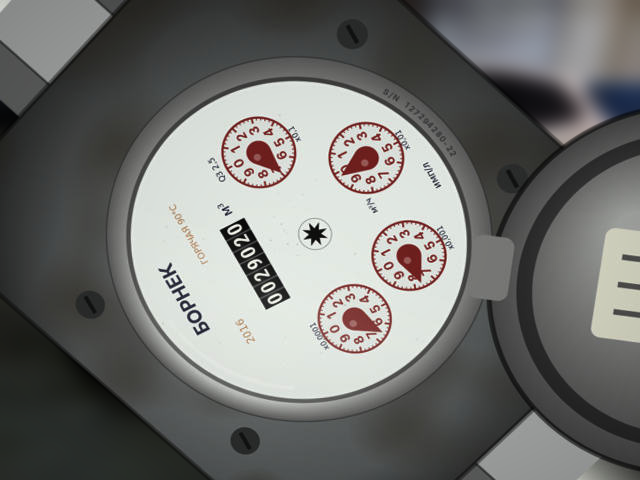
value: 29020.6976
